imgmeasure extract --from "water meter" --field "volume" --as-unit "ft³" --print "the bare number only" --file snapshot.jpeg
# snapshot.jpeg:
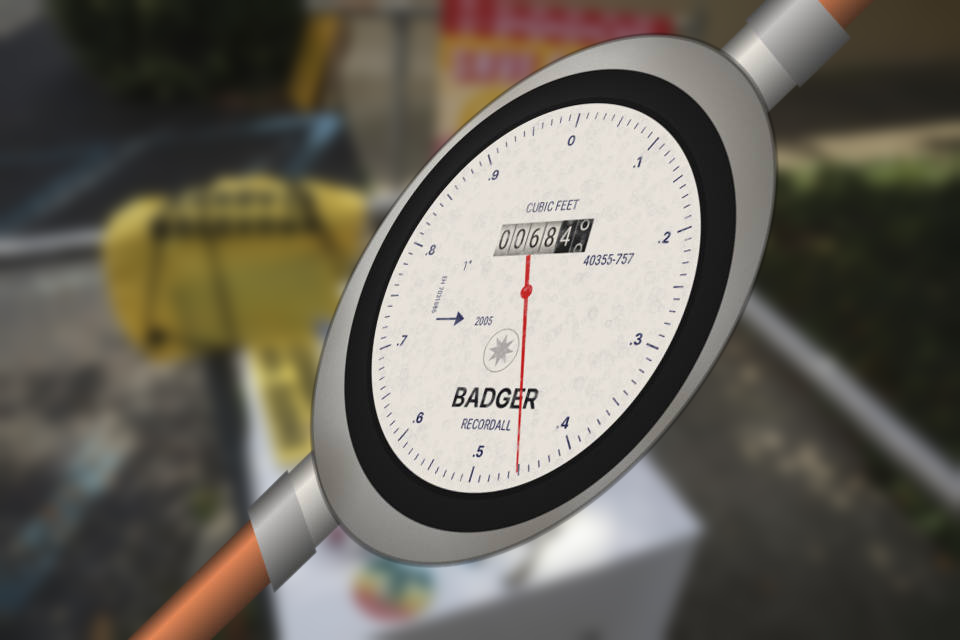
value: 6848.45
